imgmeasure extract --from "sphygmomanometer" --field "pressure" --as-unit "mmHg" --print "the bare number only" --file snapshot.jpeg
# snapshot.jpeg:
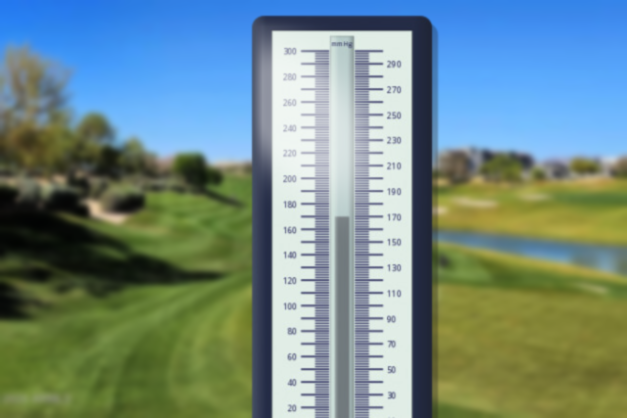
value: 170
